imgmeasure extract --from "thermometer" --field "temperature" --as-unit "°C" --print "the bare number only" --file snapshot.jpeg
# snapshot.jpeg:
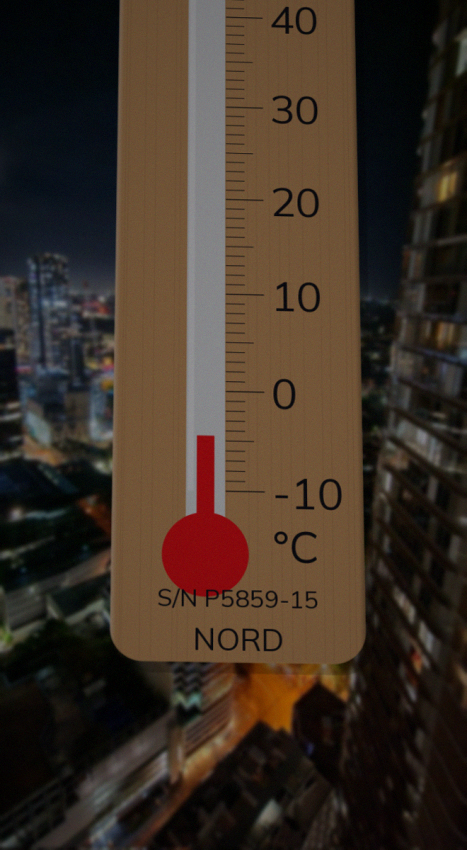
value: -4.5
